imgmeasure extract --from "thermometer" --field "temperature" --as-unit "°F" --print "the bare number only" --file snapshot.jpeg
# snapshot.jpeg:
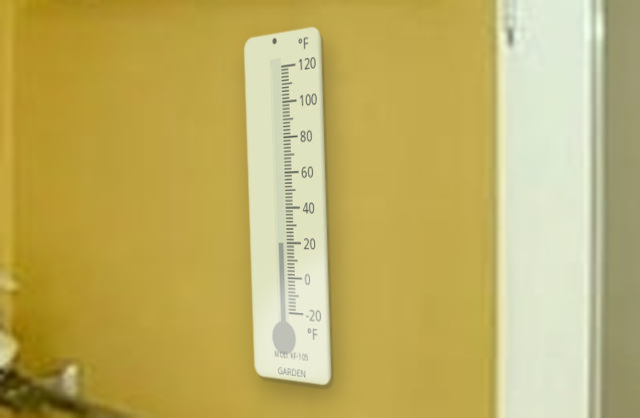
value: 20
